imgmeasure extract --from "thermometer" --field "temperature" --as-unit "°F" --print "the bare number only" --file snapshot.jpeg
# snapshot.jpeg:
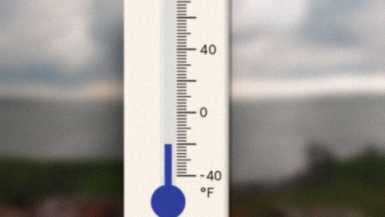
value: -20
